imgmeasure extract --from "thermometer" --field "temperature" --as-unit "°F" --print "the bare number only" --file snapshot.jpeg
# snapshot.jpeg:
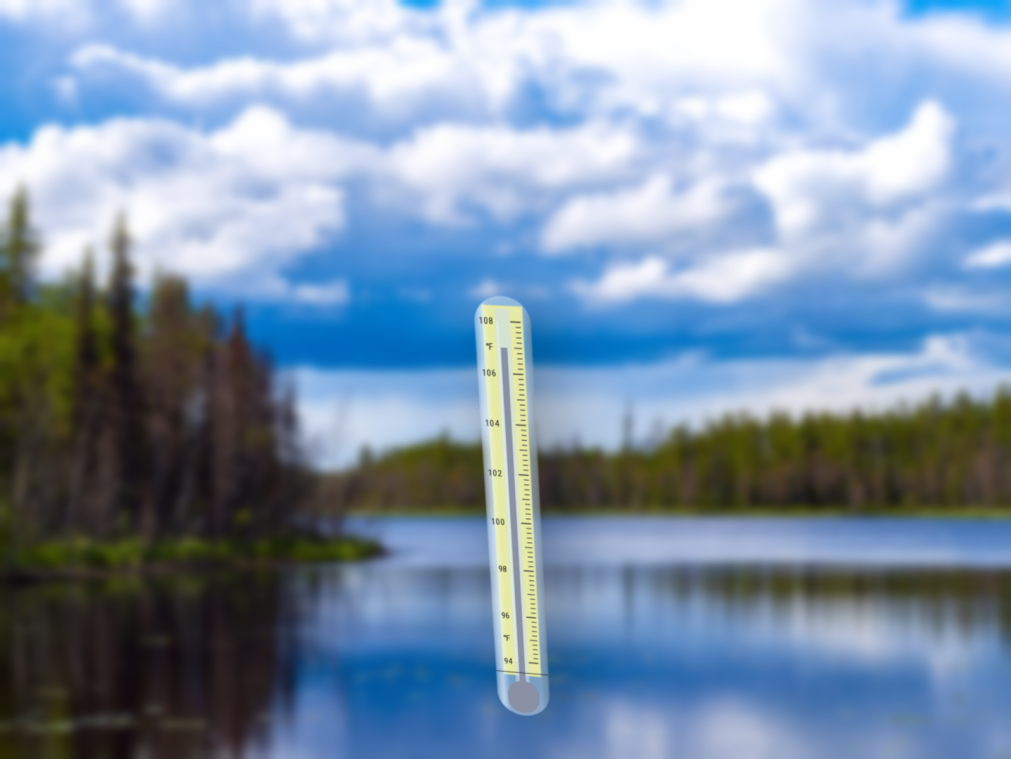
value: 107
